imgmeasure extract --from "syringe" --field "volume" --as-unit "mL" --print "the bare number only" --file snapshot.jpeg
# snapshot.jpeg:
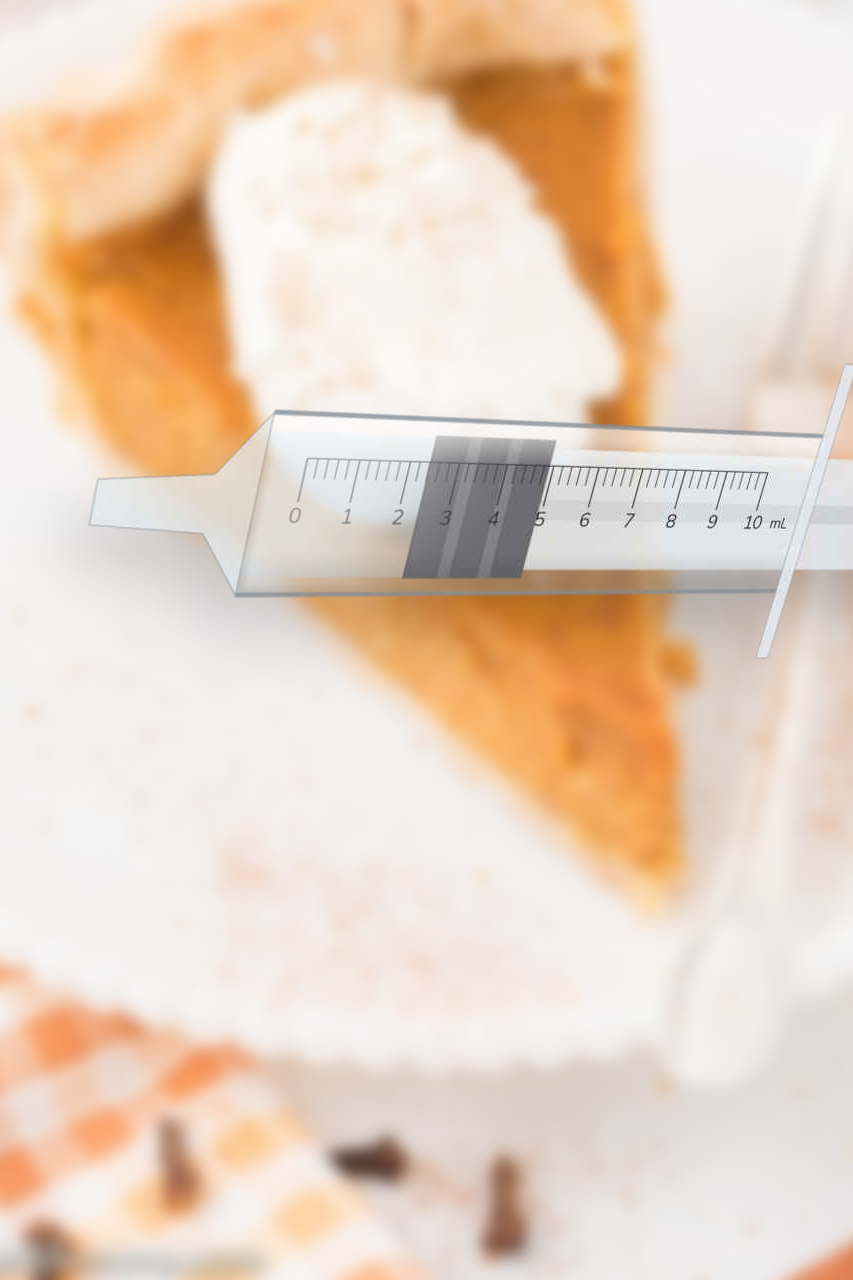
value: 2.4
